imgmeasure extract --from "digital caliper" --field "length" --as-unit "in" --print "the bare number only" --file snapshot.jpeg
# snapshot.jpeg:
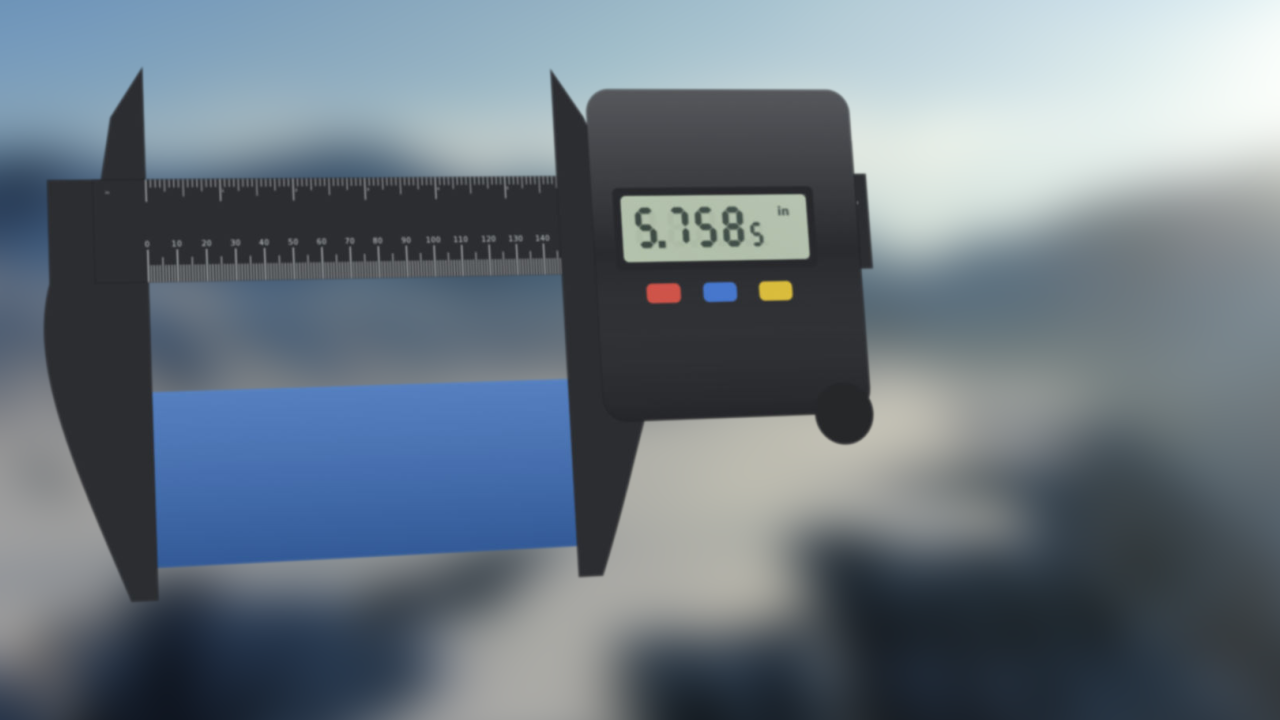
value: 5.7585
